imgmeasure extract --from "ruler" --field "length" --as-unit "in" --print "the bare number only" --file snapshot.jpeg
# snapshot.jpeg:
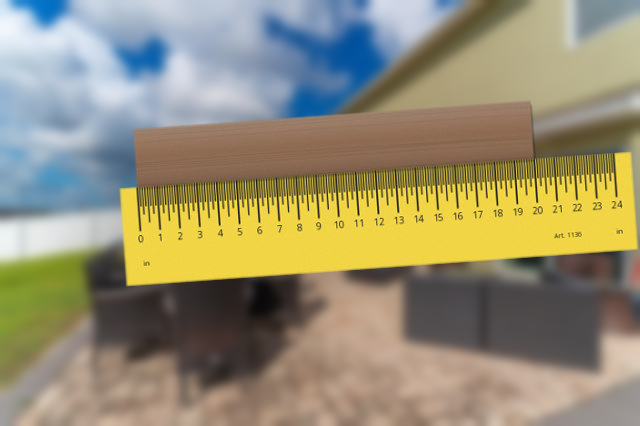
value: 20
